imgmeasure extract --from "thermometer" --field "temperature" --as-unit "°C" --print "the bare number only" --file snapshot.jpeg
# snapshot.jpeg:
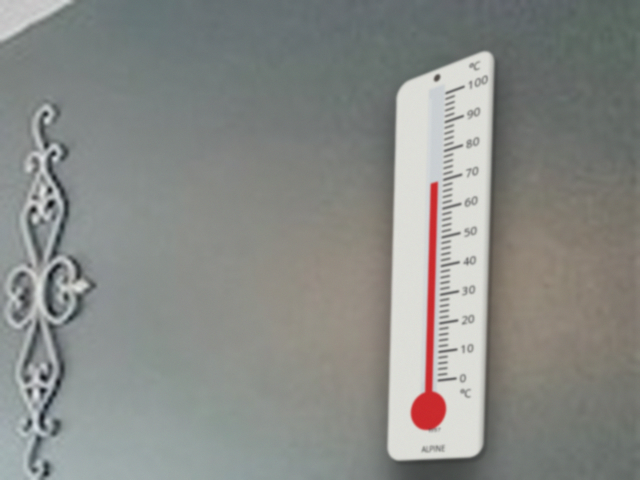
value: 70
